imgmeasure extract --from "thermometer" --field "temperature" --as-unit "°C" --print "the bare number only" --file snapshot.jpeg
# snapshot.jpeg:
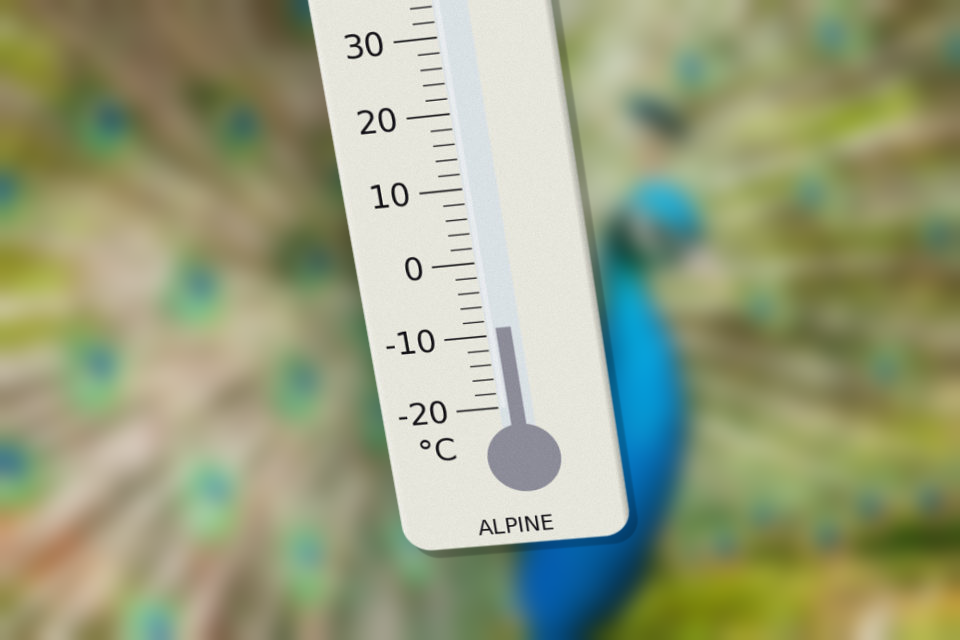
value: -9
